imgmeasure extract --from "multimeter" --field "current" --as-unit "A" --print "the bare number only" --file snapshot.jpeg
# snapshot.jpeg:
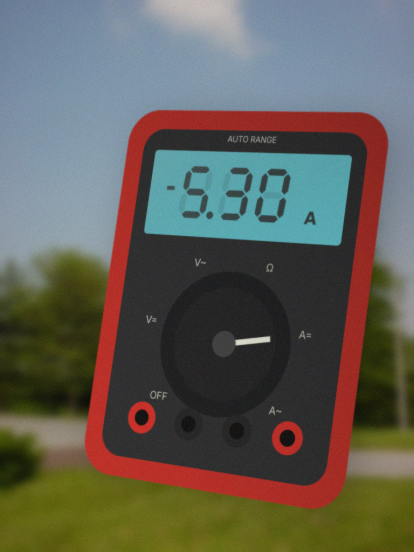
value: -5.30
